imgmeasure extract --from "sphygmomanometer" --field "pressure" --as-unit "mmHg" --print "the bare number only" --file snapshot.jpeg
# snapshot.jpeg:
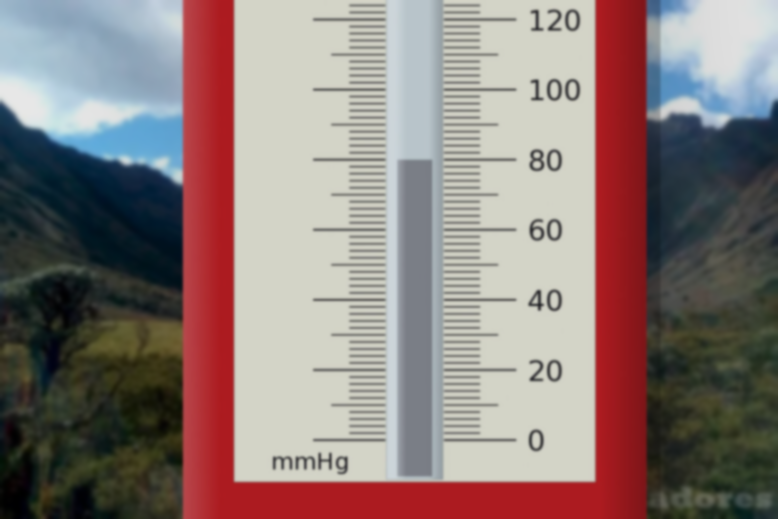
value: 80
